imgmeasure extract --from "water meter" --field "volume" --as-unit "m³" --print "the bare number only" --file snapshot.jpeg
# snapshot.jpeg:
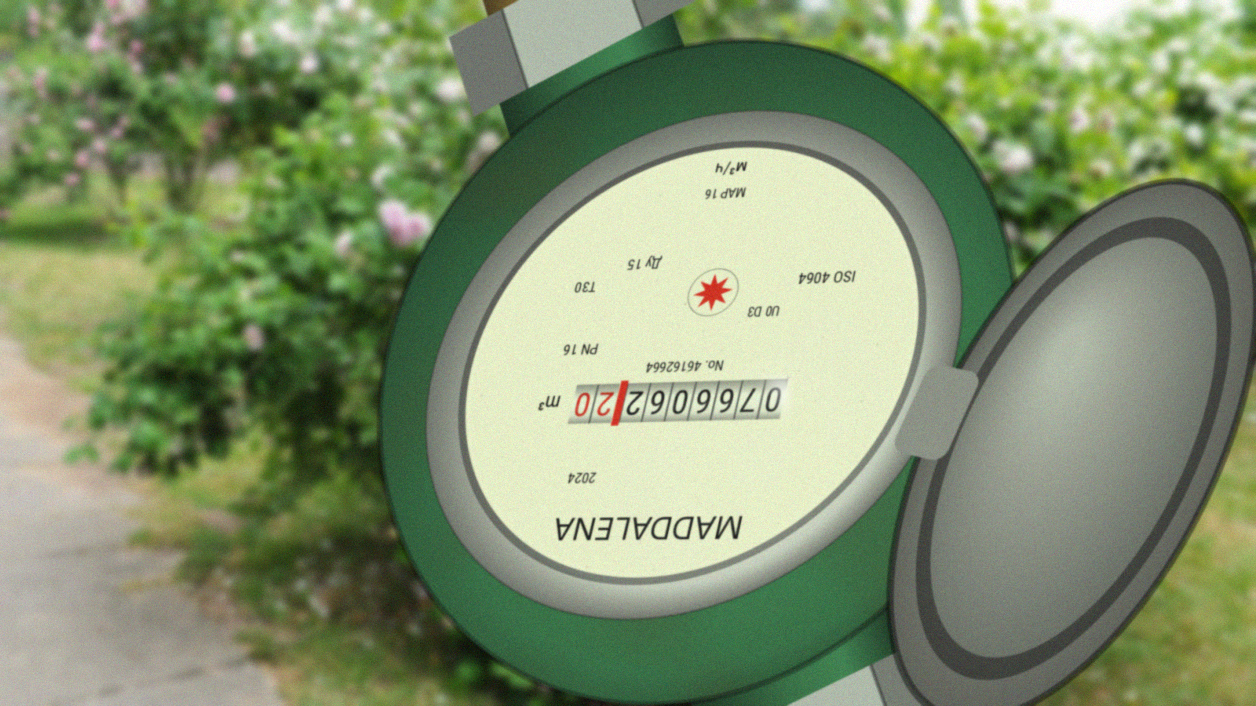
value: 766062.20
